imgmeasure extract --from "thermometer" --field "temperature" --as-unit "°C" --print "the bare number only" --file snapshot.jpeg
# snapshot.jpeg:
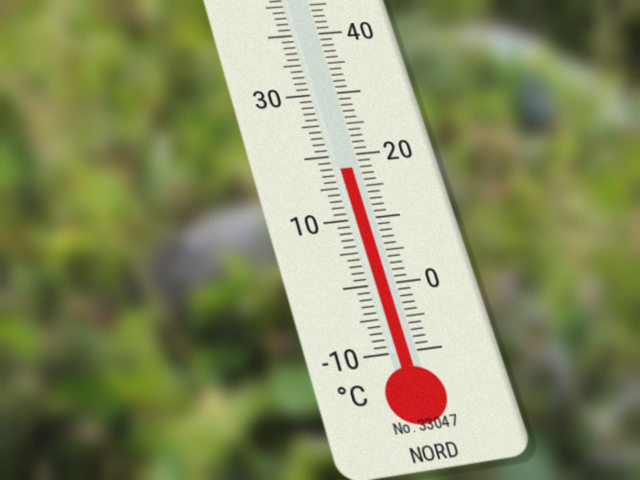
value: 18
